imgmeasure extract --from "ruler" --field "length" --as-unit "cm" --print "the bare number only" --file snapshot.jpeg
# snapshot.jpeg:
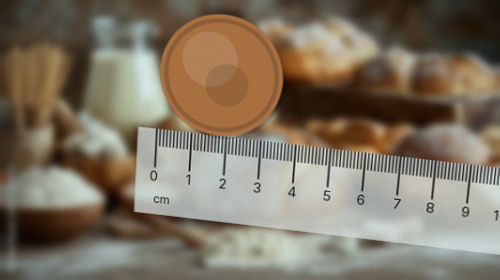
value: 3.5
